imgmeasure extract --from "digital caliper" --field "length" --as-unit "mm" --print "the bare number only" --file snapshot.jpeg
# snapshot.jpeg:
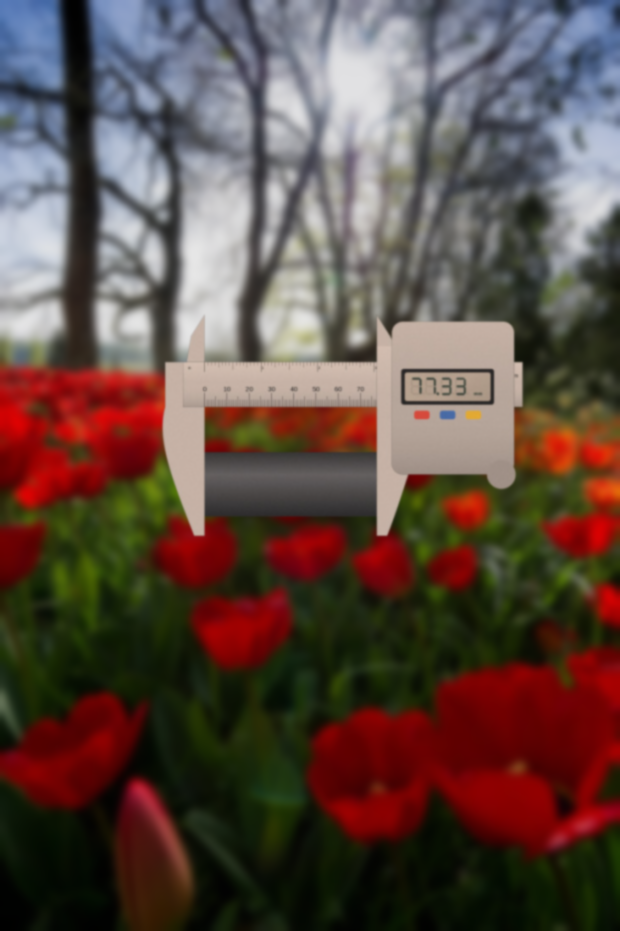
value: 77.33
